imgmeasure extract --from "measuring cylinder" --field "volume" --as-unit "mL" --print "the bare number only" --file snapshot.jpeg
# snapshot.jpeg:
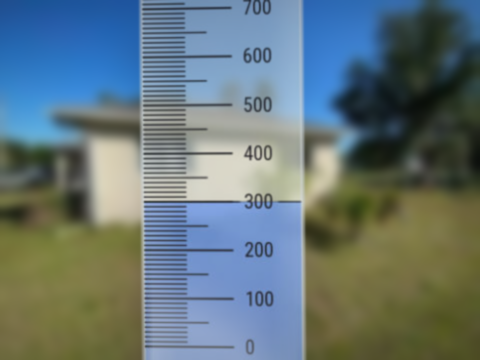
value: 300
